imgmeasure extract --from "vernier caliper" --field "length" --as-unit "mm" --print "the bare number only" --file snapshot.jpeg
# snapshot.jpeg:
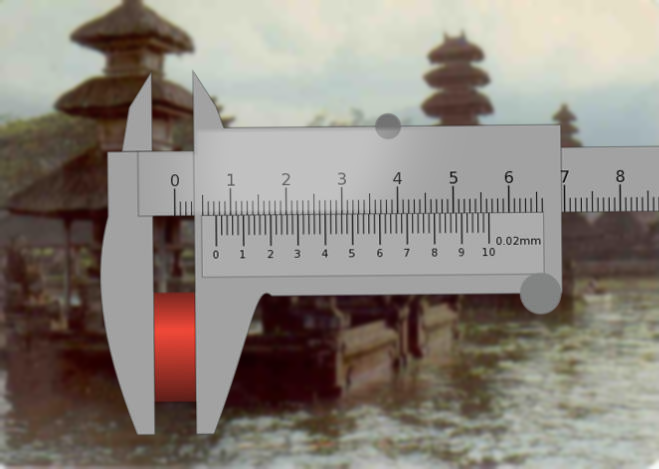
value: 7.4
